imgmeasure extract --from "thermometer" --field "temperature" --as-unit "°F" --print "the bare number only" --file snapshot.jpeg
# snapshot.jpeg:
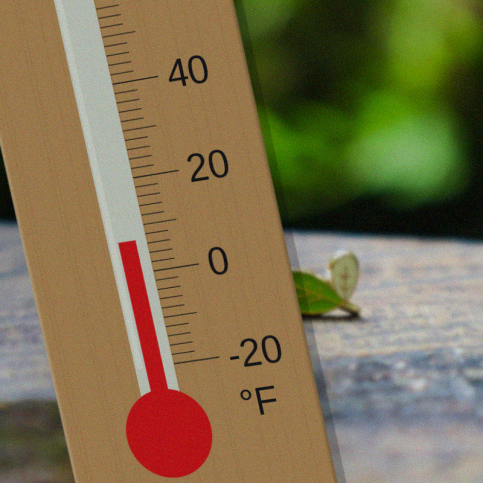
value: 7
